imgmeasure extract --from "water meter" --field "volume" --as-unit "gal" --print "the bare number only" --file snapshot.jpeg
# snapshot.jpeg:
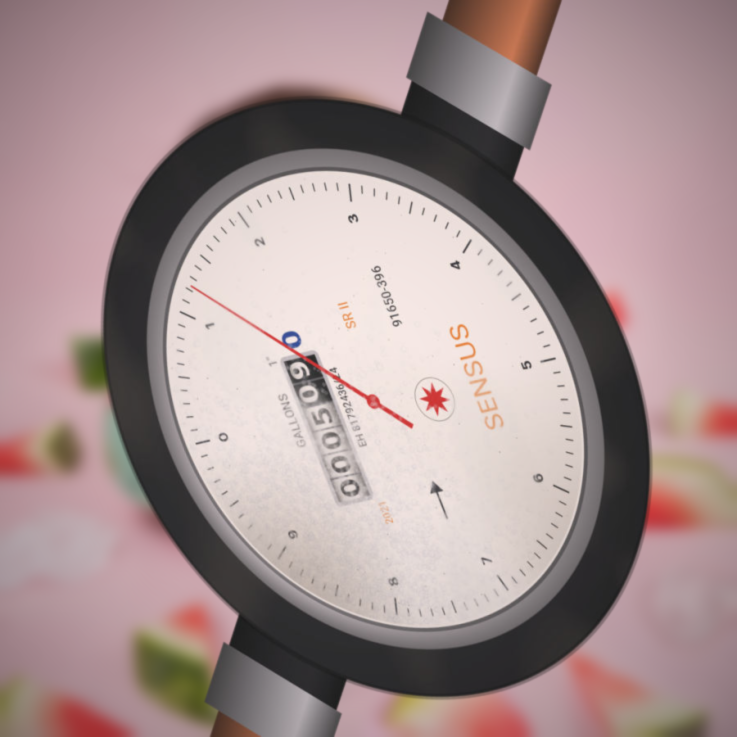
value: 5091.2
